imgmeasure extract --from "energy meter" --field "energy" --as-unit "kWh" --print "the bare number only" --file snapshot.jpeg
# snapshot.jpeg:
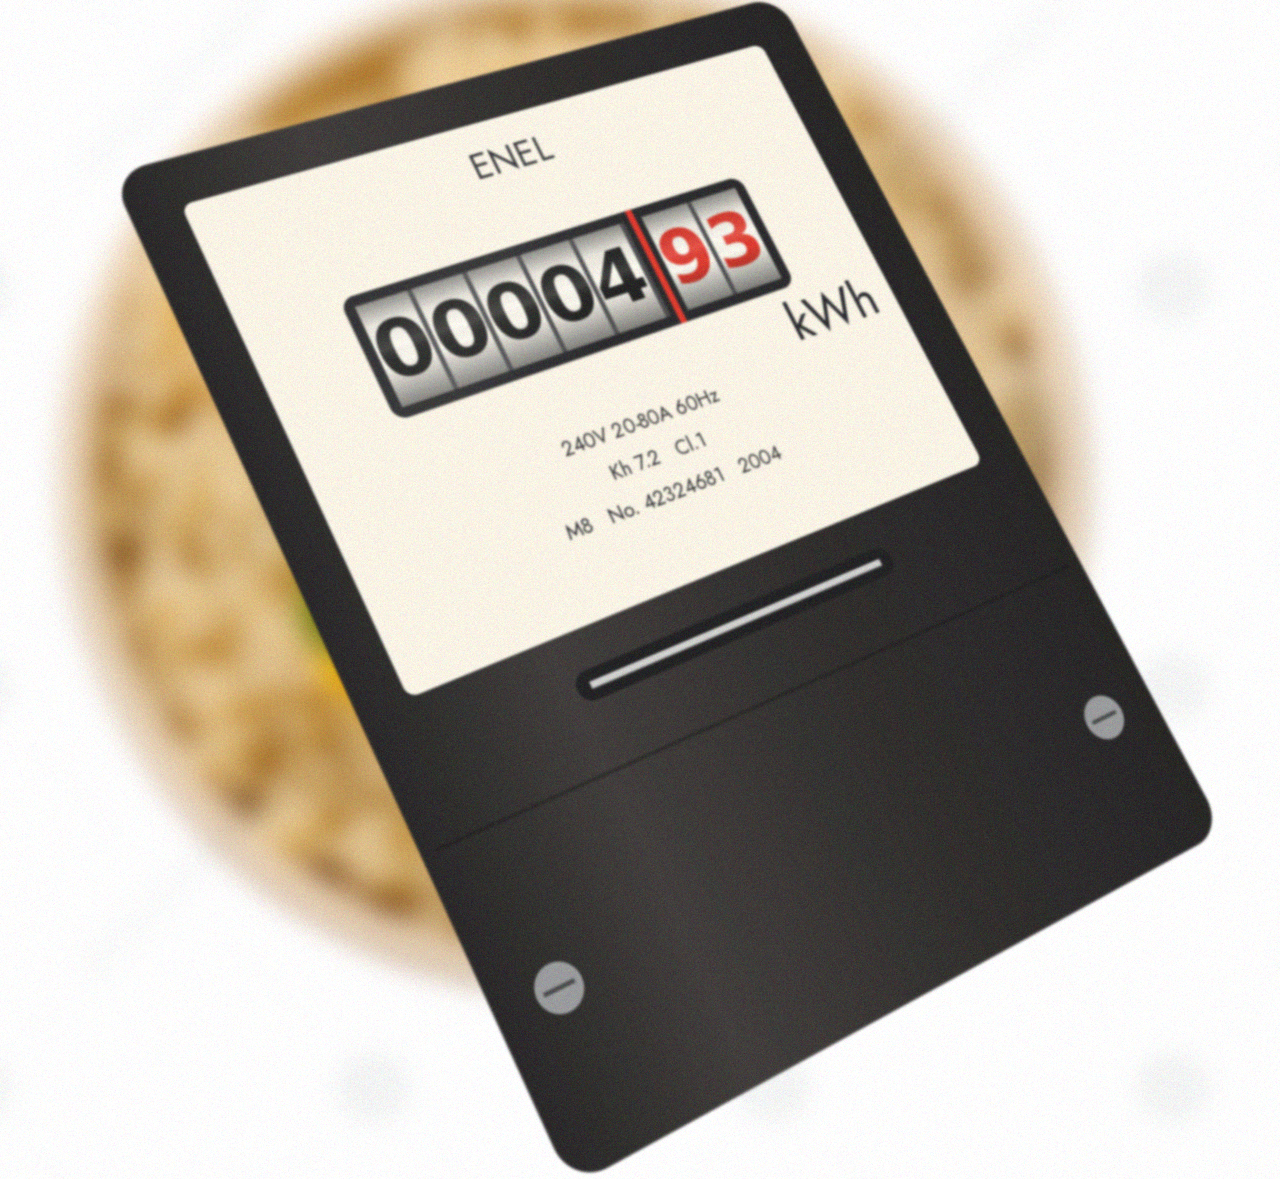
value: 4.93
